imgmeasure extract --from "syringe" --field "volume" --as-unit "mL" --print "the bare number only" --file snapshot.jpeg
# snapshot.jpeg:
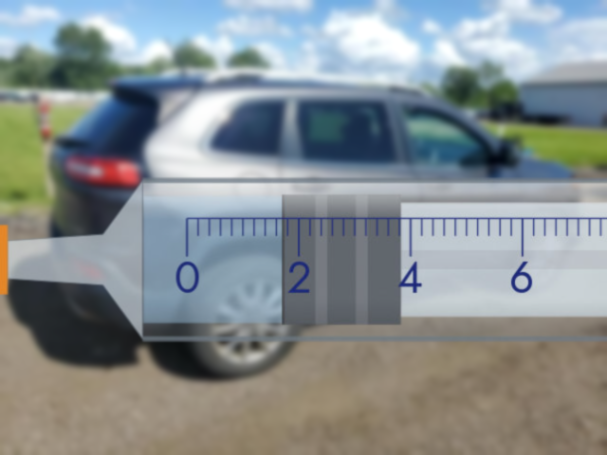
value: 1.7
